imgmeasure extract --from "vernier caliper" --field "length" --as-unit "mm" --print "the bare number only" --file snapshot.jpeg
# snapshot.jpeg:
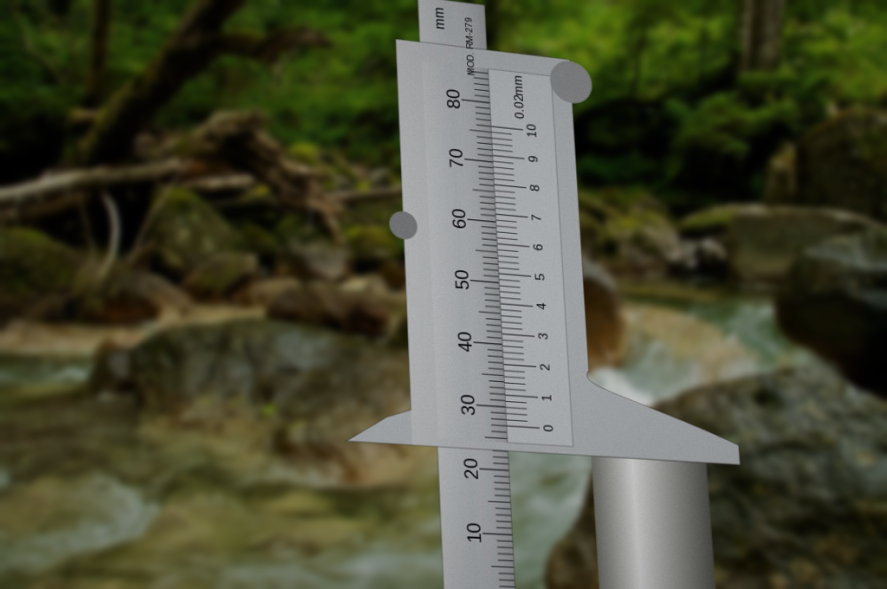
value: 27.0
